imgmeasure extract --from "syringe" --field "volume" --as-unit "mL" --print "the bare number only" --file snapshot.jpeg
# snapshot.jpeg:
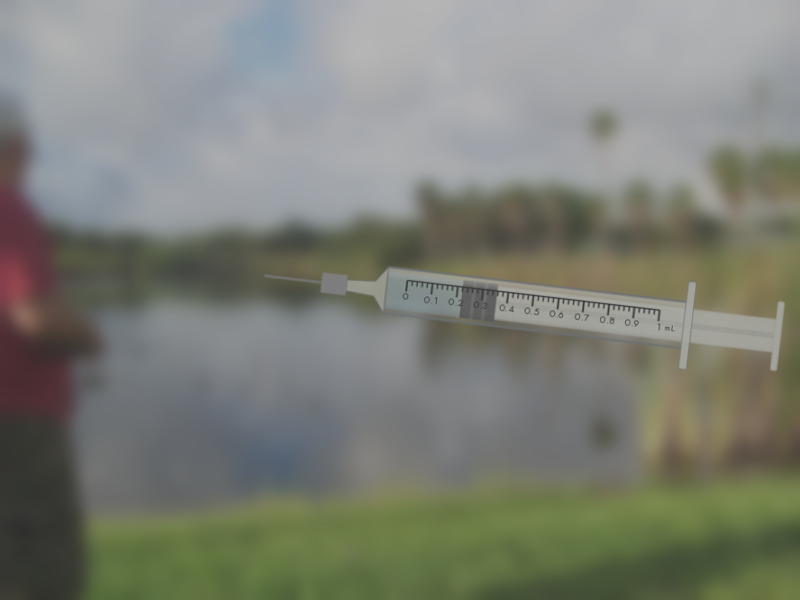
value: 0.22
